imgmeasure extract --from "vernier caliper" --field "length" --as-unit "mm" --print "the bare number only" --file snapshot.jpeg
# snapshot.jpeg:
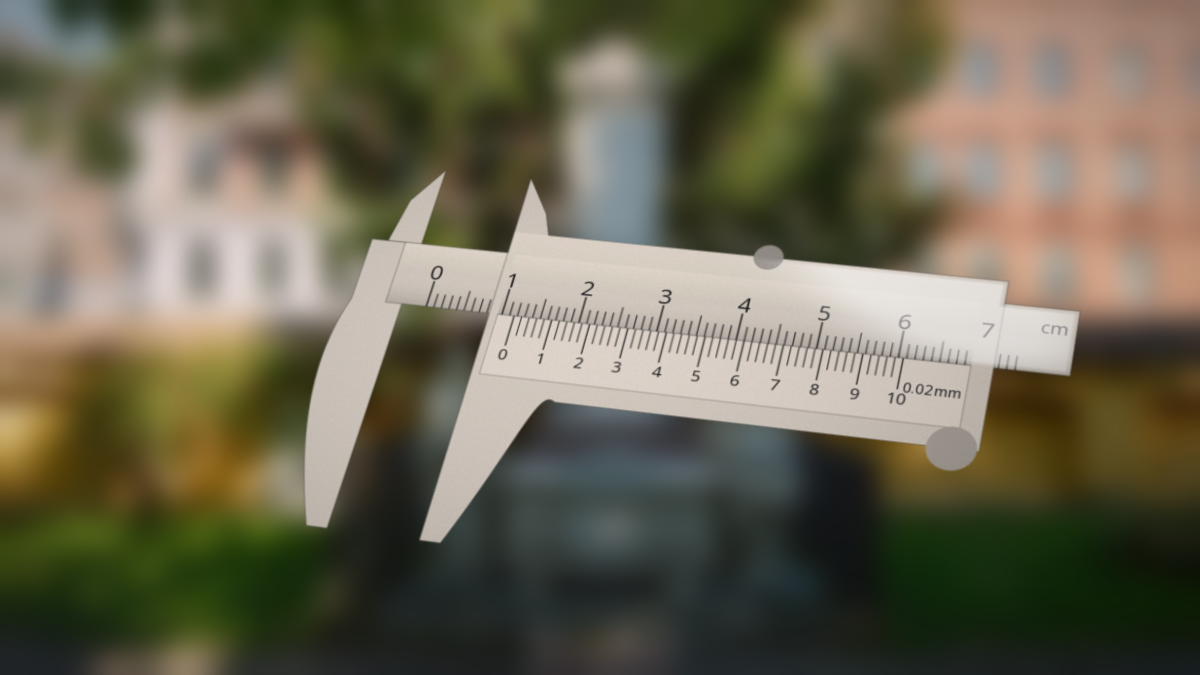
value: 11.6
